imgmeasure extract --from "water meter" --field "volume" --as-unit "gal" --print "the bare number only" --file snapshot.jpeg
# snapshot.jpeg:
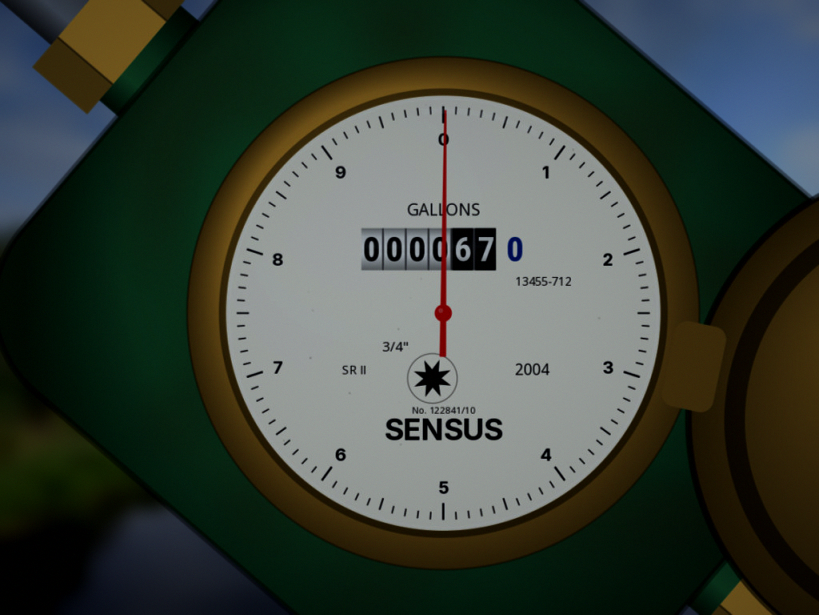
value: 670.0
